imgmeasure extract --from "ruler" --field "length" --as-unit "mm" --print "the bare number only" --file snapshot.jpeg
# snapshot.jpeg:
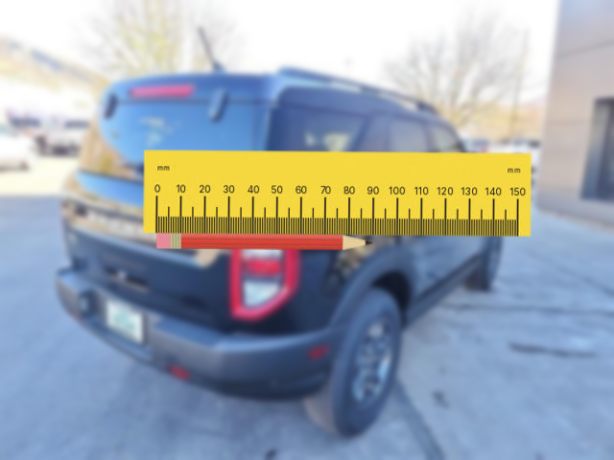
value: 90
